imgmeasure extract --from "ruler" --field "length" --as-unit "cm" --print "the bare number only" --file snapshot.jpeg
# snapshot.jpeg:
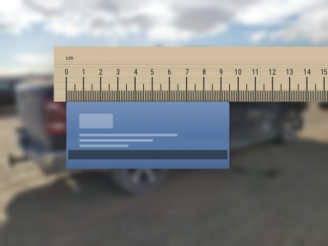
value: 9.5
